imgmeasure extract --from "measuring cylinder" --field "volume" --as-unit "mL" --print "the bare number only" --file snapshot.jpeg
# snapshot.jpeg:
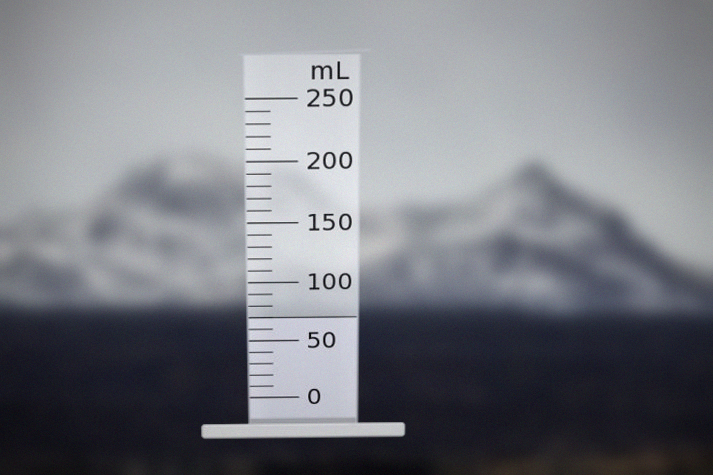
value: 70
